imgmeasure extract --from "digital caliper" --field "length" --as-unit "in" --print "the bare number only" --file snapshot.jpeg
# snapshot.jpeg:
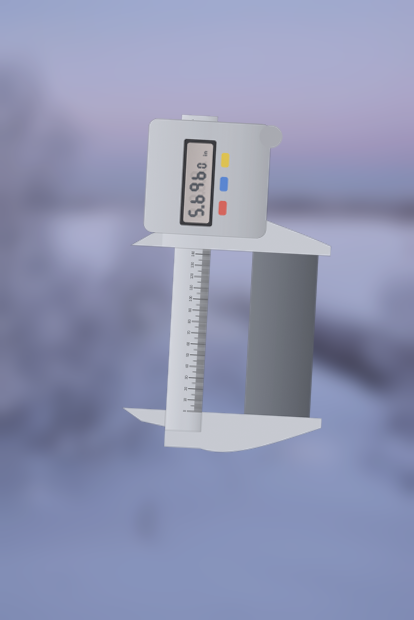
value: 5.6960
